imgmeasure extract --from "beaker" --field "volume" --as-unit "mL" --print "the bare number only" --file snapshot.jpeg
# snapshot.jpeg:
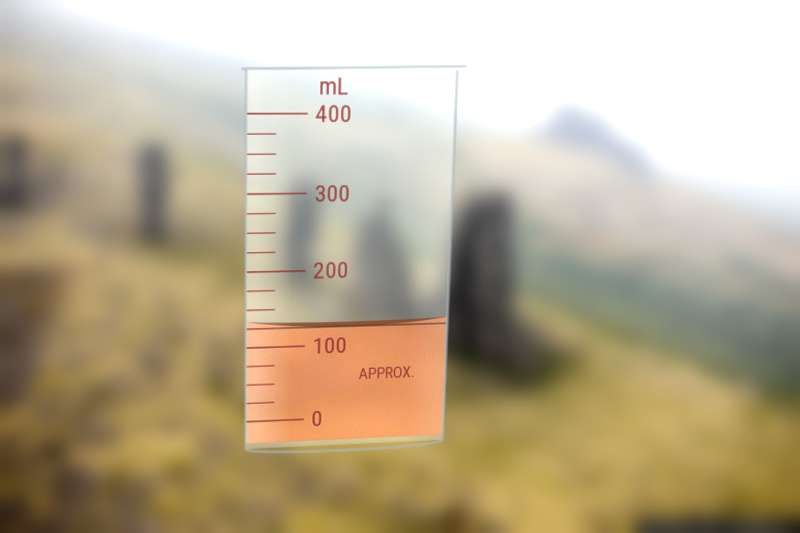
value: 125
